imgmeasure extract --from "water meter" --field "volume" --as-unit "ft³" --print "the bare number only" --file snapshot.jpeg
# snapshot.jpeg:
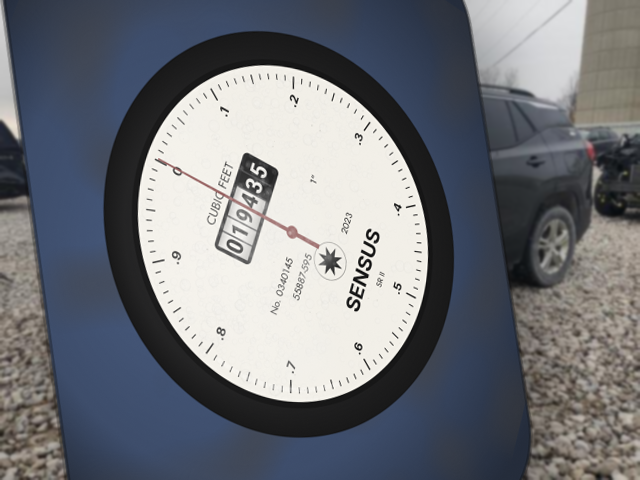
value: 19435.00
